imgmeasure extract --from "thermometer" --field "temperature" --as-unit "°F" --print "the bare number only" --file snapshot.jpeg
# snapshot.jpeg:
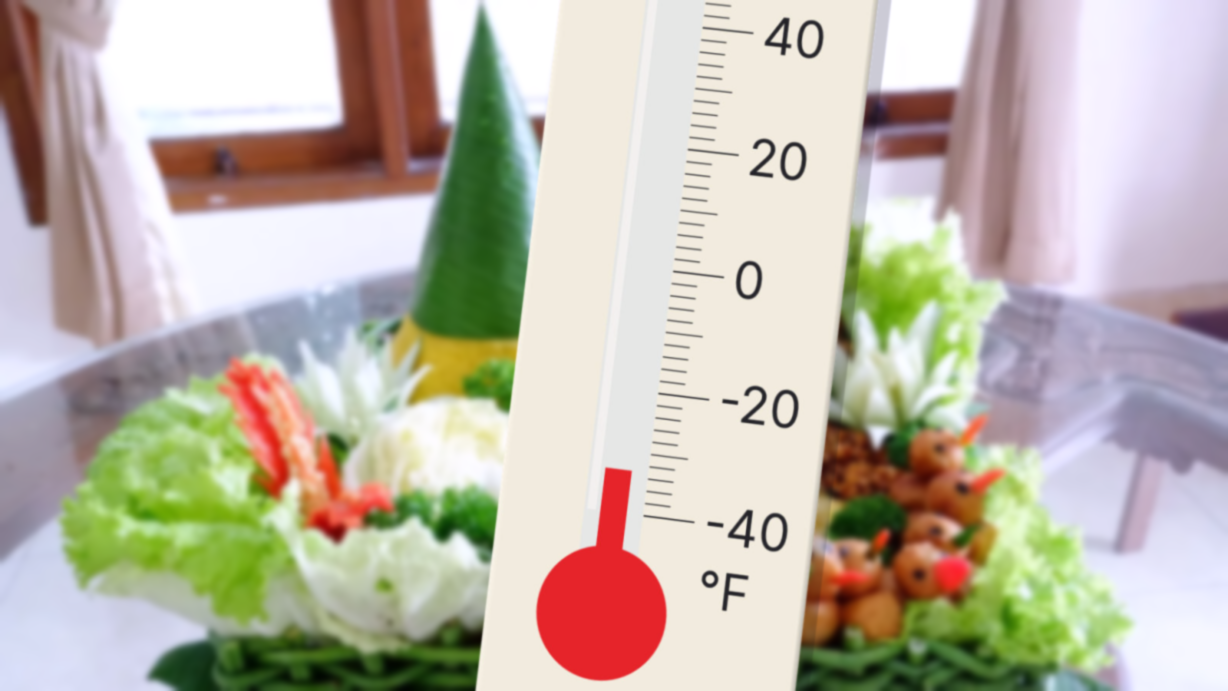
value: -33
